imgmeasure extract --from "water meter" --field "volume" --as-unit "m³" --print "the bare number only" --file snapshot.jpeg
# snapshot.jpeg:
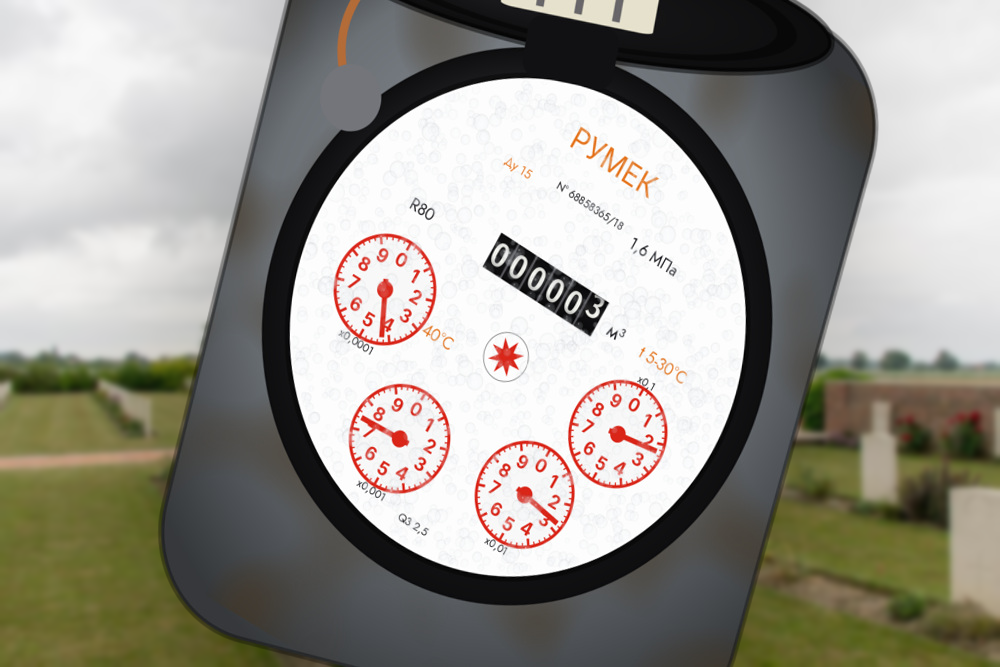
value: 3.2274
